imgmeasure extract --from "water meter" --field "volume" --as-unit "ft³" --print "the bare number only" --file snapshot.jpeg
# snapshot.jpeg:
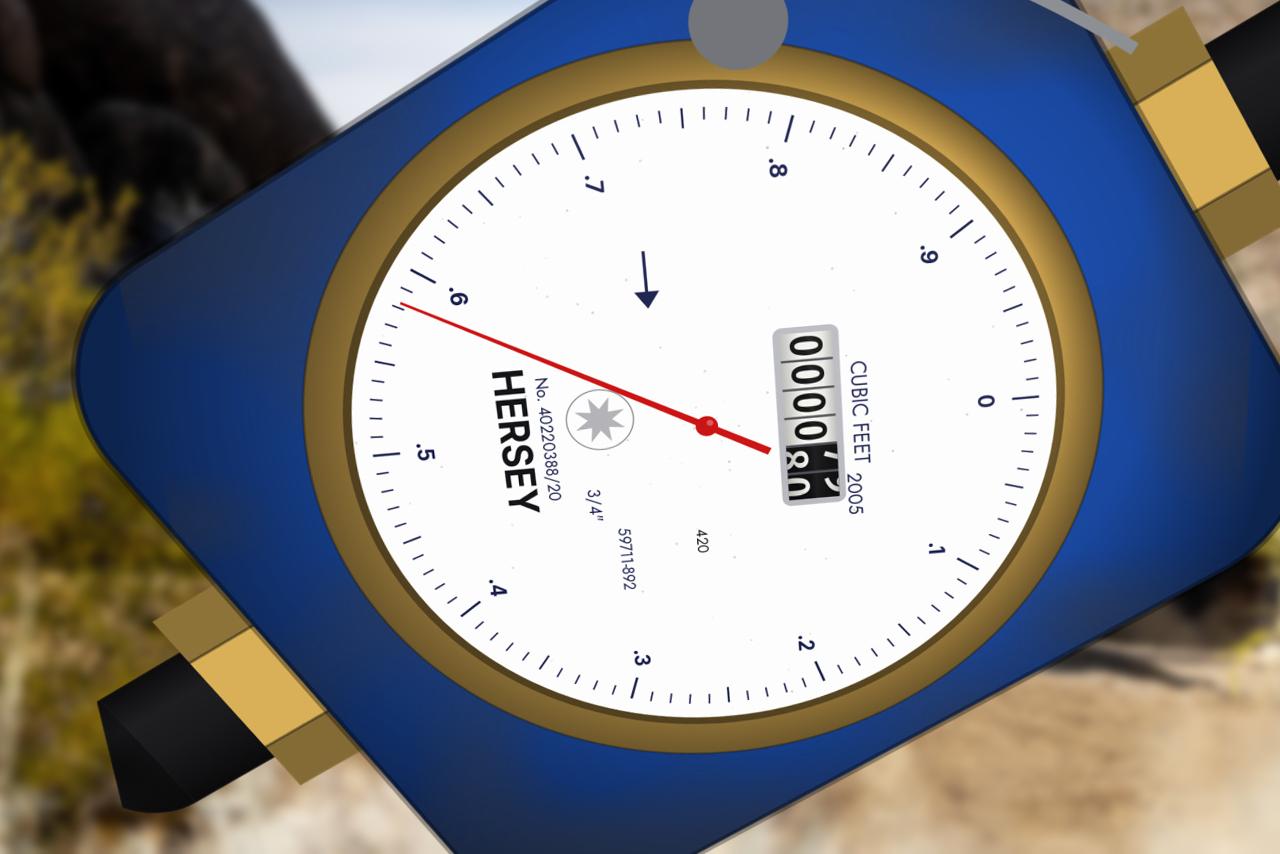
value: 79.58
